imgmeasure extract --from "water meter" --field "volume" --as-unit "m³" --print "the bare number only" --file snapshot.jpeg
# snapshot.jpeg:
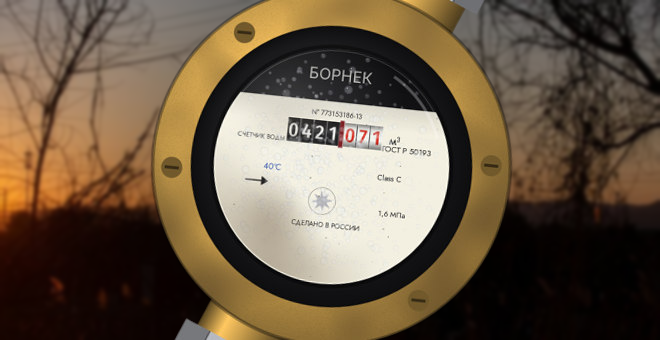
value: 421.071
